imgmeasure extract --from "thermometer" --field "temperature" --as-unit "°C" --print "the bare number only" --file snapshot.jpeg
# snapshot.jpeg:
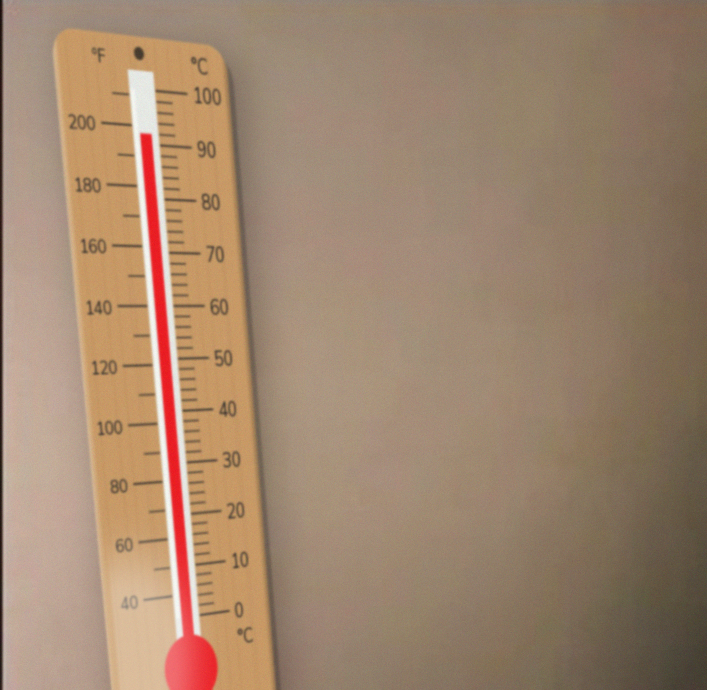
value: 92
